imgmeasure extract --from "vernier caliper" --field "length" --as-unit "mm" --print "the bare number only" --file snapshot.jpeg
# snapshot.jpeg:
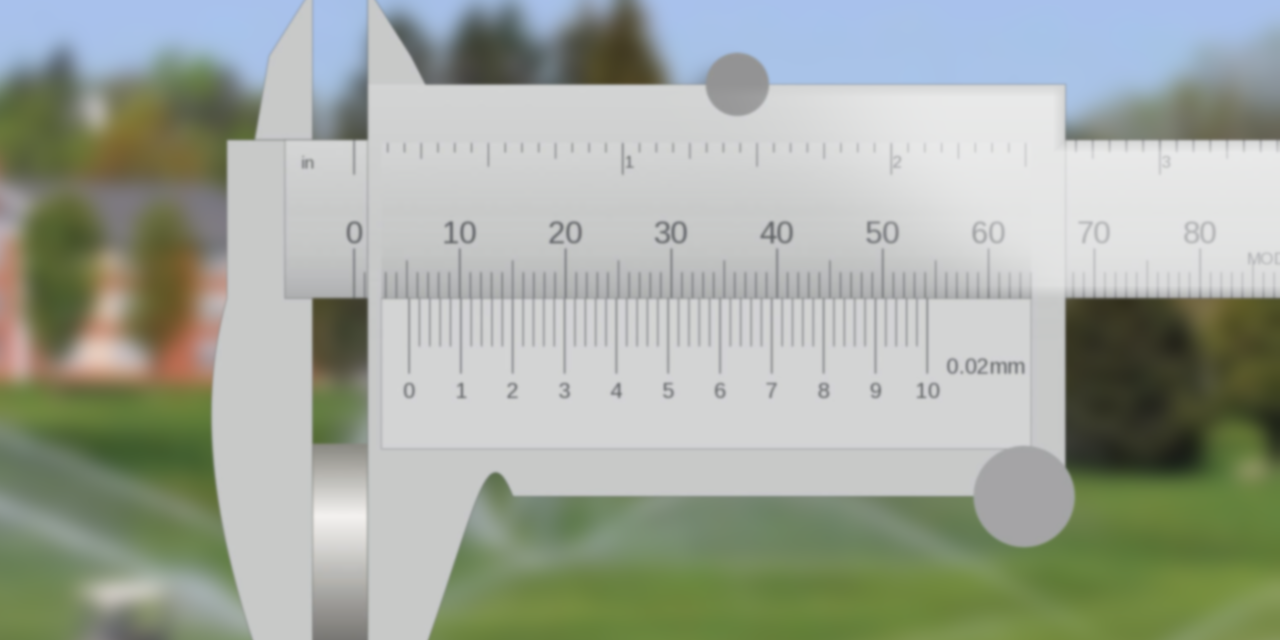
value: 5.2
